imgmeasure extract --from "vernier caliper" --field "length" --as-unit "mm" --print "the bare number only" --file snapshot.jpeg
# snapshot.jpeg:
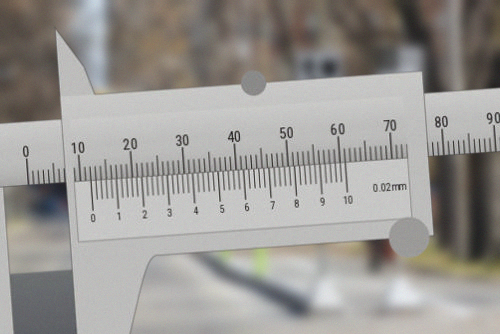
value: 12.0
